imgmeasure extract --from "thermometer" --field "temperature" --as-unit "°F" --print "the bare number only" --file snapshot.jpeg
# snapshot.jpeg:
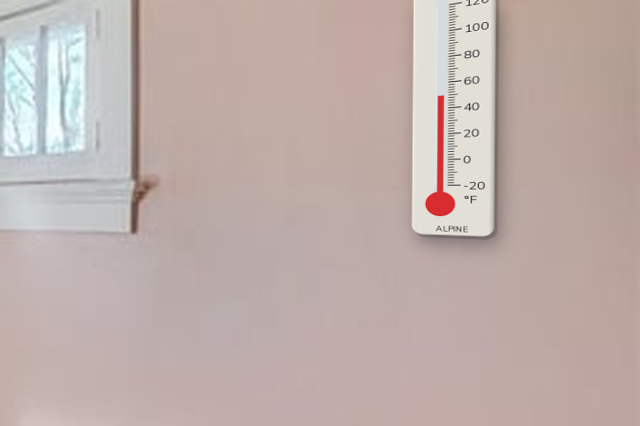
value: 50
